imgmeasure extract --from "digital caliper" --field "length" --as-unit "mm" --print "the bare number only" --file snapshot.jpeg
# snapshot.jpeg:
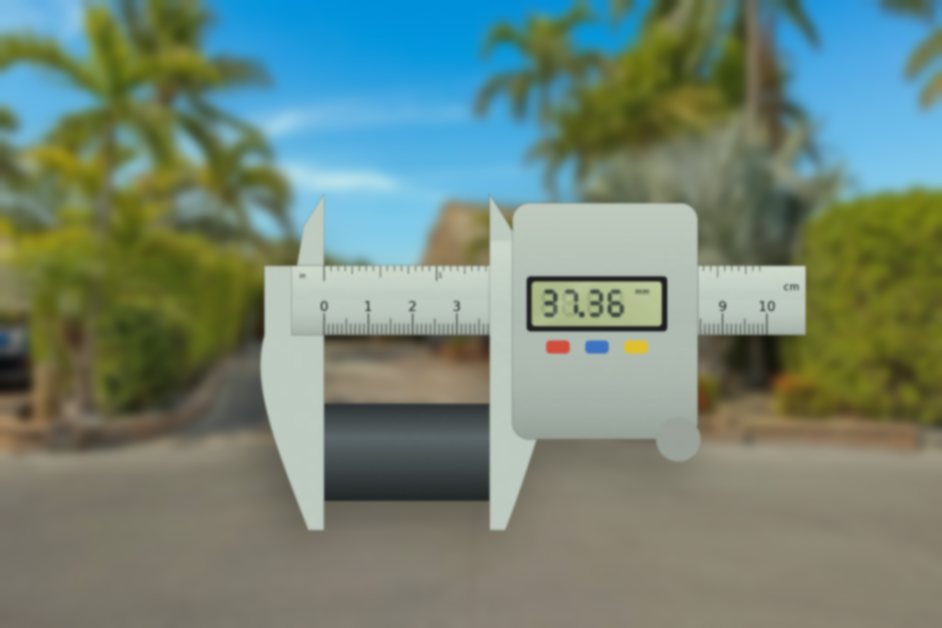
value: 37.36
